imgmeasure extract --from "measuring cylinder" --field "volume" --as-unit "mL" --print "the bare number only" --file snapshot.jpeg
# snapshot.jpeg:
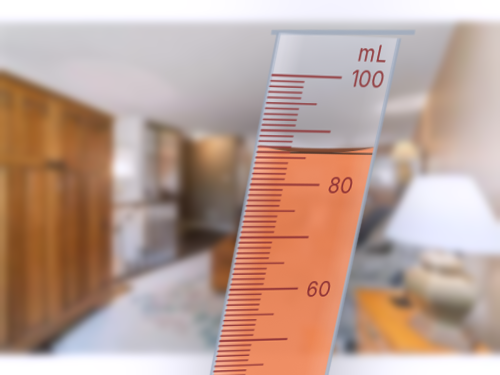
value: 86
